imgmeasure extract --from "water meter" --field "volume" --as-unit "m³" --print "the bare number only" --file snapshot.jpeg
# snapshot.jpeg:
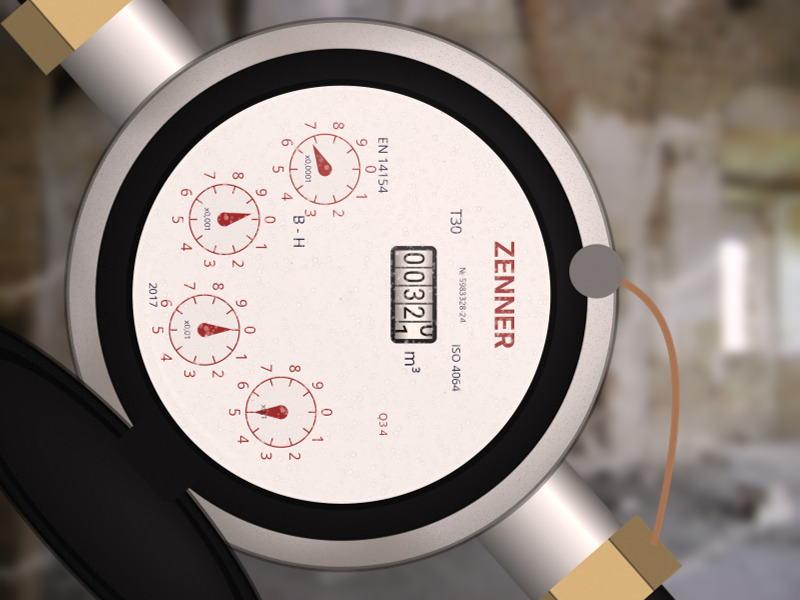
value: 320.4996
